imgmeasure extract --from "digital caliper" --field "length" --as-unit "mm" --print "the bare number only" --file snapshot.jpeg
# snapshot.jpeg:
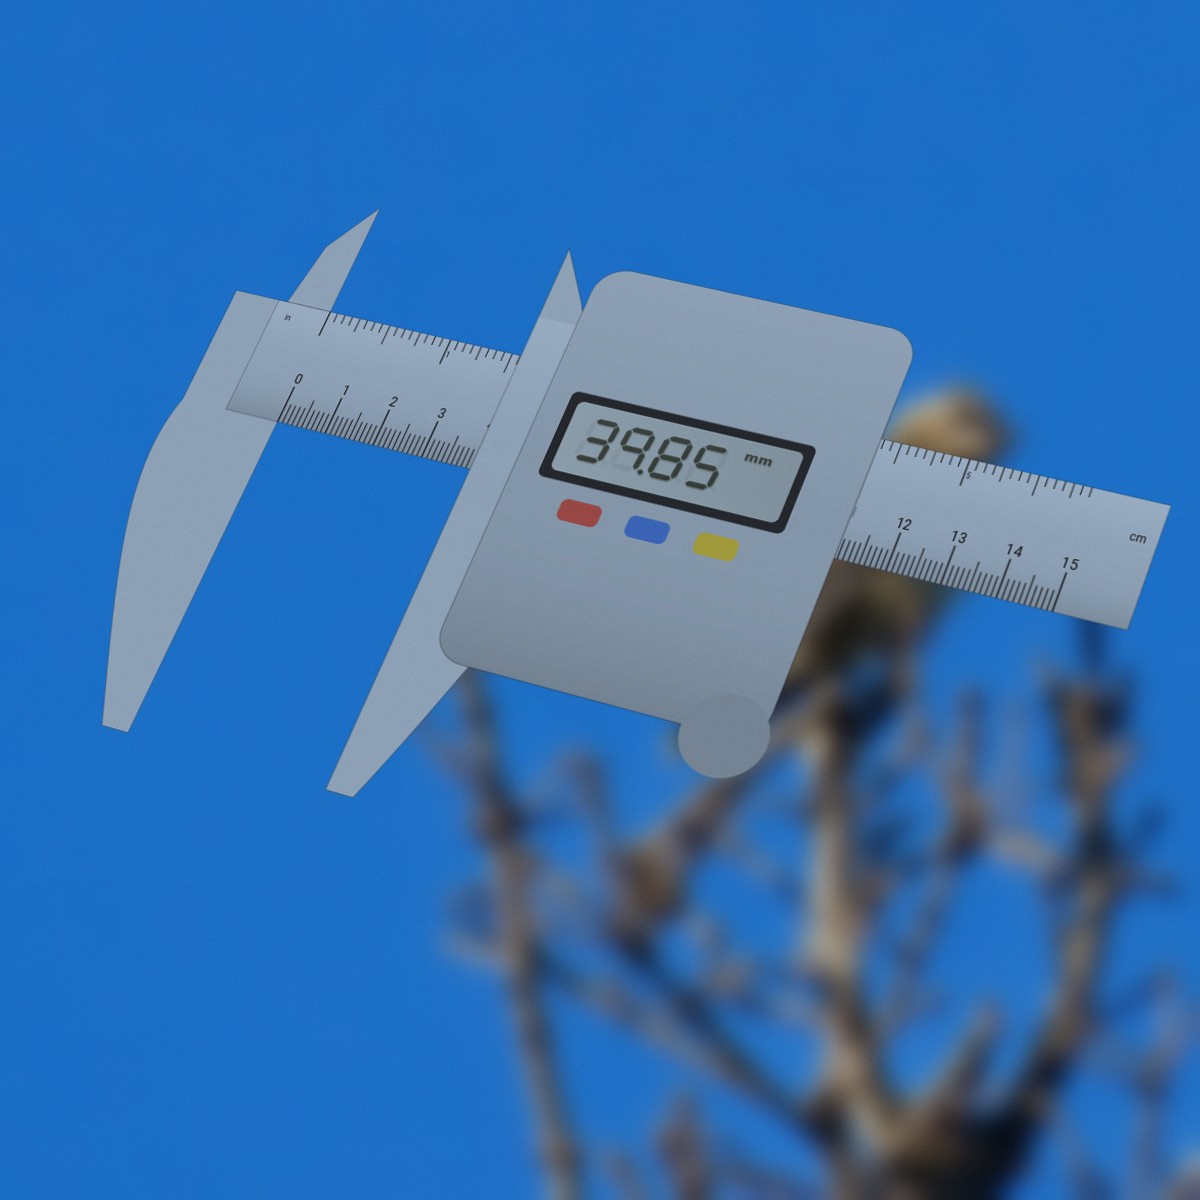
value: 39.85
